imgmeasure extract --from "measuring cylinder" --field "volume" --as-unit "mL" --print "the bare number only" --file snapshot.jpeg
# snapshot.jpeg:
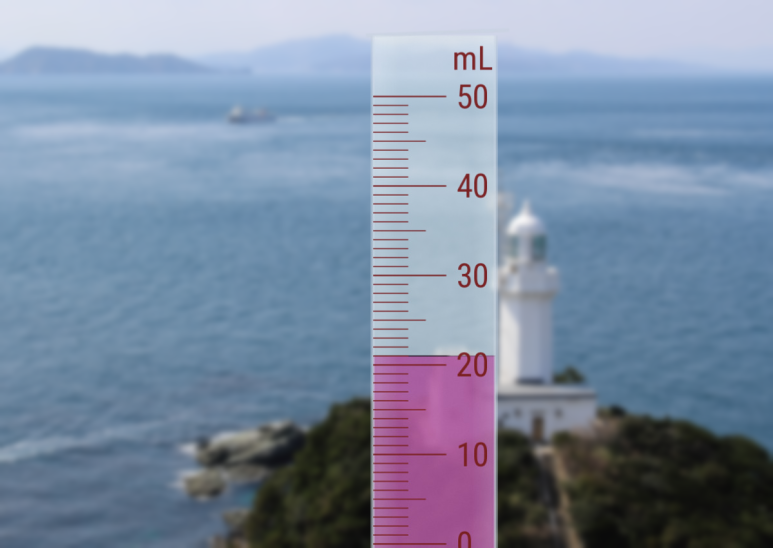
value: 21
